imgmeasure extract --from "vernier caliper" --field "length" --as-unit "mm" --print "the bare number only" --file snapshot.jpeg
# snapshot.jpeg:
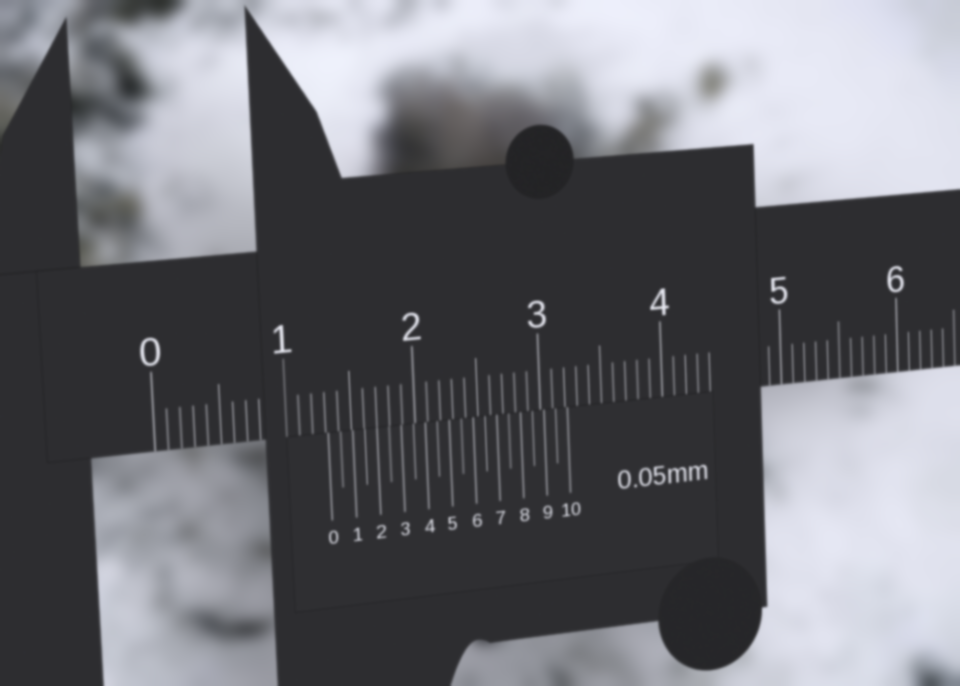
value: 13.2
